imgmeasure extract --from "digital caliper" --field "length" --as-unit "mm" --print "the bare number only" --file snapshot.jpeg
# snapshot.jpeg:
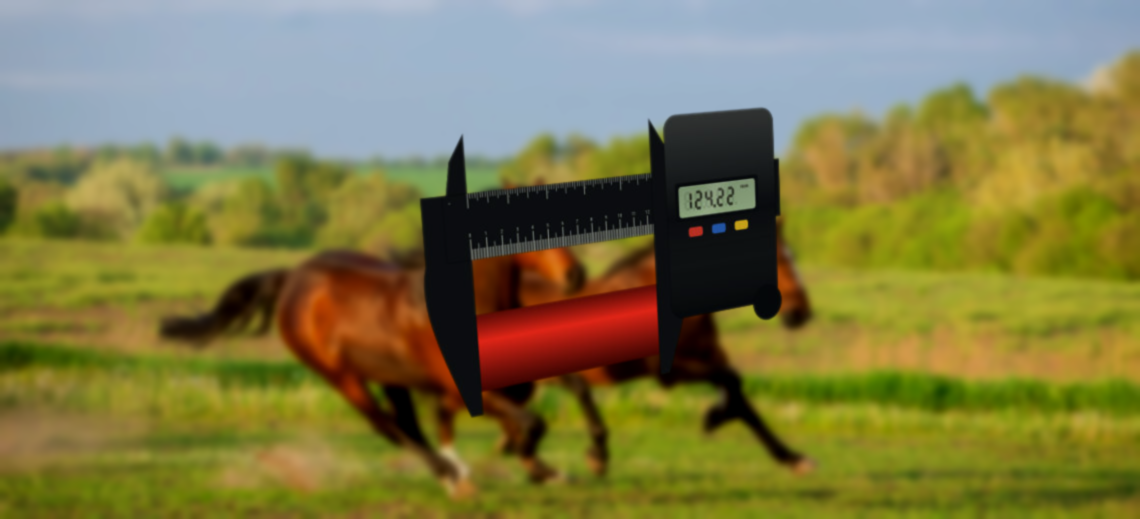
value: 124.22
